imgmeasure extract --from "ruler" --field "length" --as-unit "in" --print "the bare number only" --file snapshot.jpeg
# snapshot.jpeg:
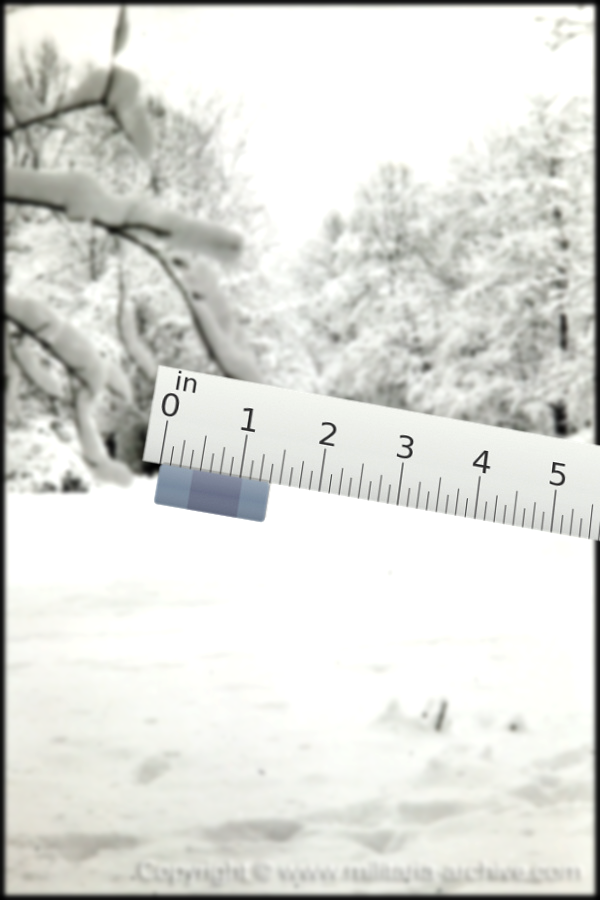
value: 1.375
